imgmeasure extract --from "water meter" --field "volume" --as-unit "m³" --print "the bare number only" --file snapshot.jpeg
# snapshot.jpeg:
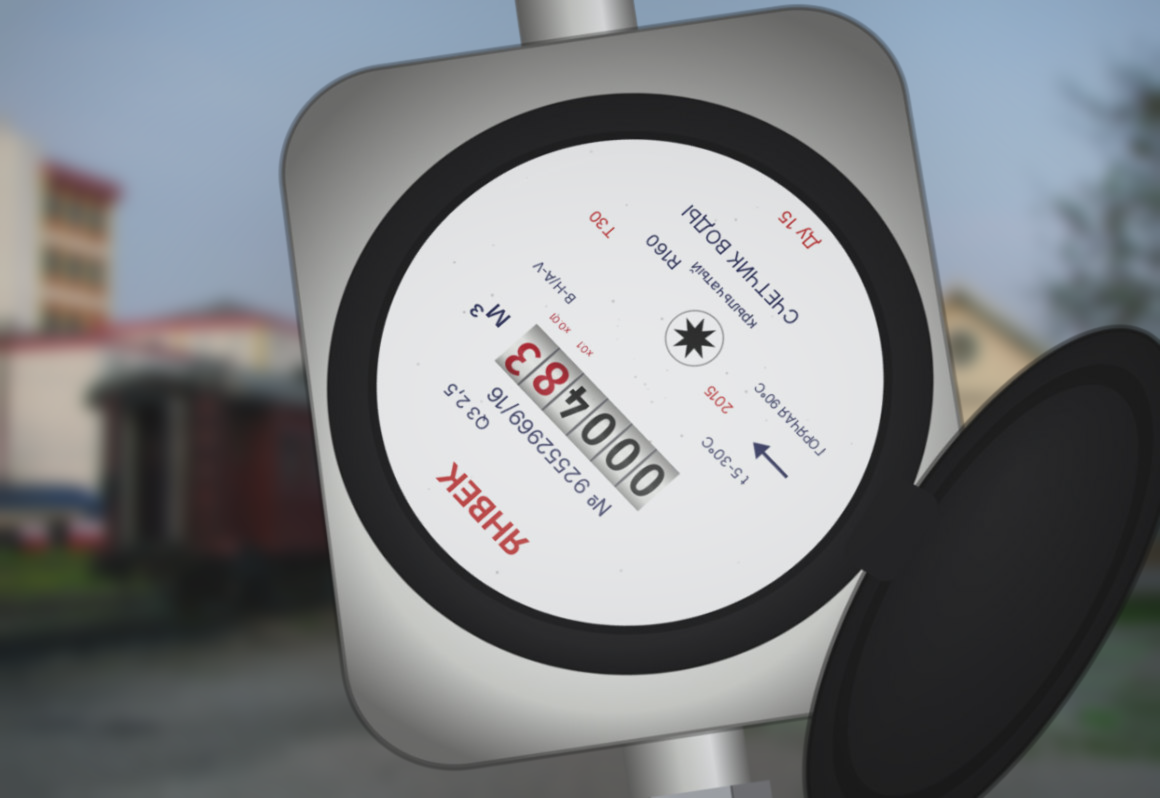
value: 4.83
